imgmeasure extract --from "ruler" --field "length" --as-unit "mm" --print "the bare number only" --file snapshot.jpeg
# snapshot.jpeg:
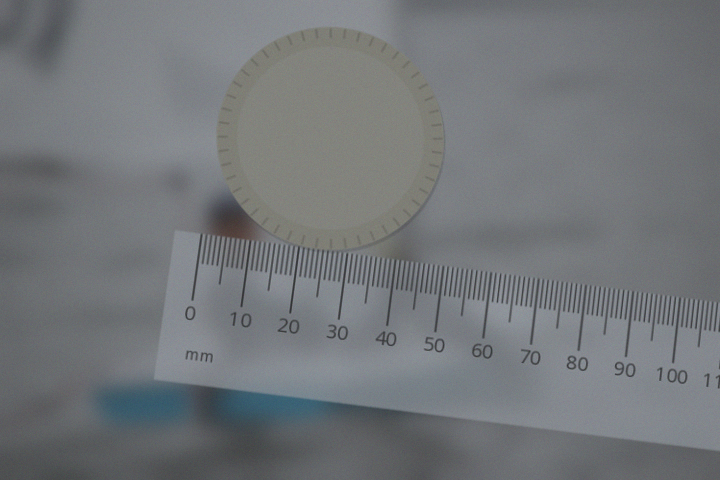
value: 47
